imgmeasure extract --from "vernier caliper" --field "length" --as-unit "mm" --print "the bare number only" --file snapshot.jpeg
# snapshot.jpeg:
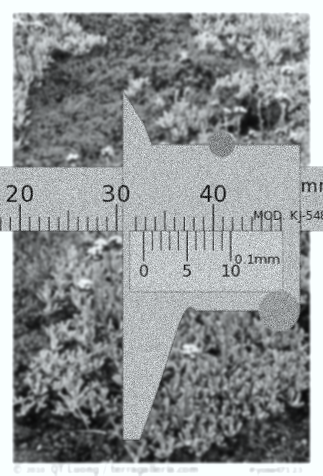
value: 32.8
